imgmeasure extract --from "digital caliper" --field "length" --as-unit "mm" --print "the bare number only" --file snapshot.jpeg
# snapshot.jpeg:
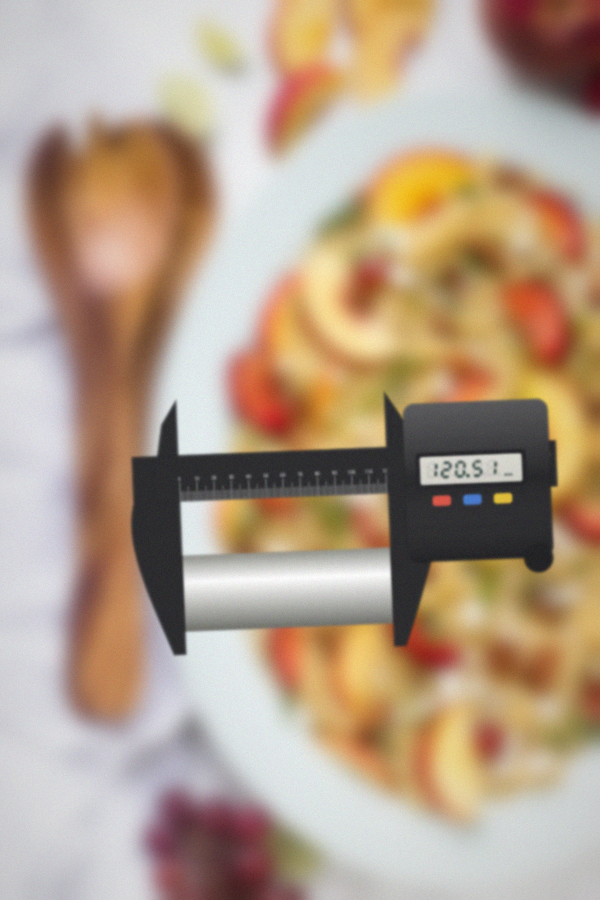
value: 120.51
